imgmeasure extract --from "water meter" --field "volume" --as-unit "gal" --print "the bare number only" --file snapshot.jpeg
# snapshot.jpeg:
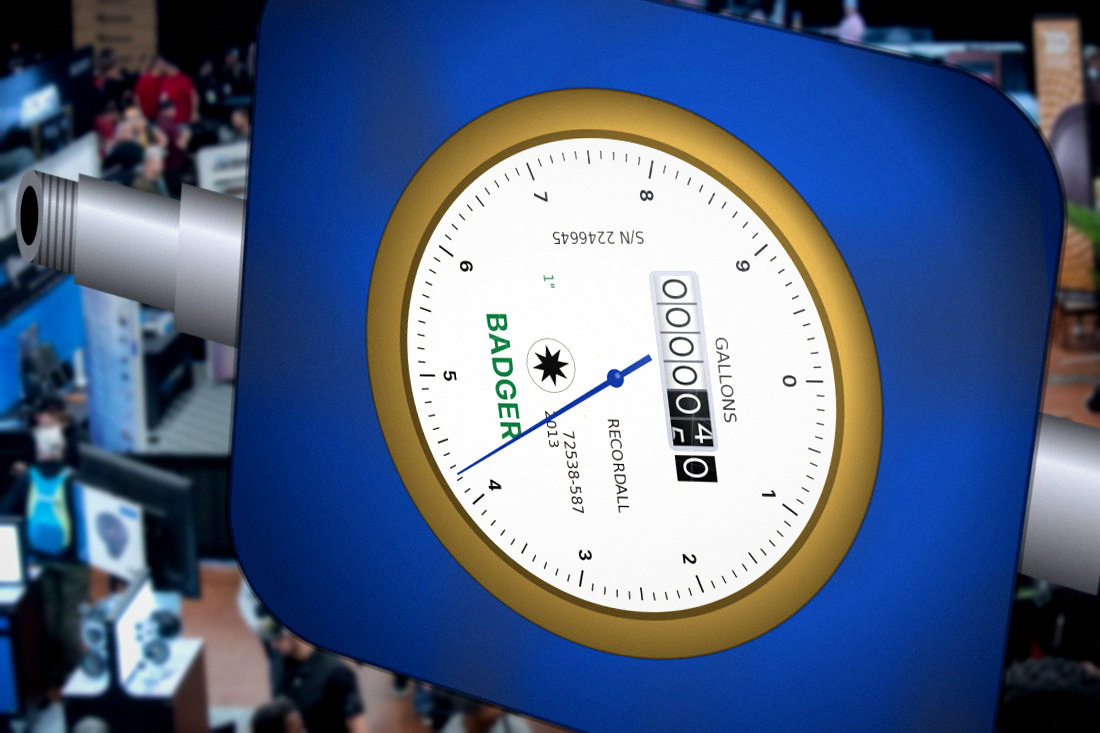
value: 44.2
